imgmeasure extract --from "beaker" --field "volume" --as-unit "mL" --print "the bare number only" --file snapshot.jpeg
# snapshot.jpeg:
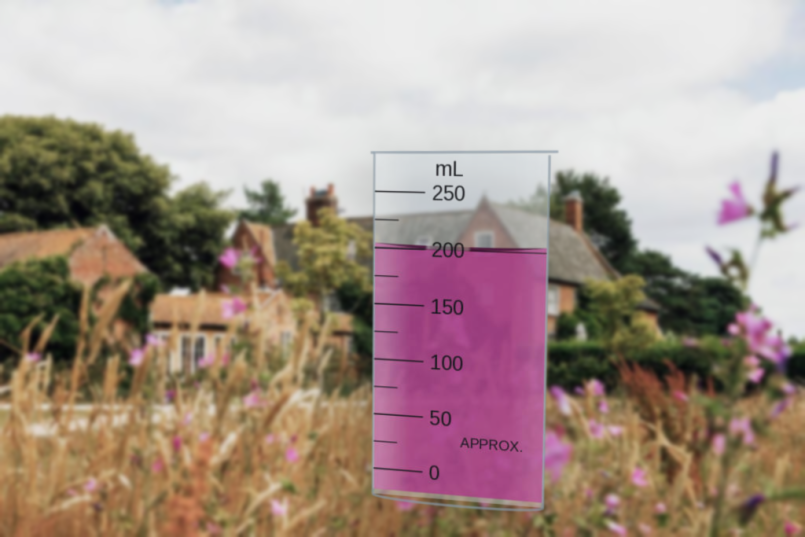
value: 200
